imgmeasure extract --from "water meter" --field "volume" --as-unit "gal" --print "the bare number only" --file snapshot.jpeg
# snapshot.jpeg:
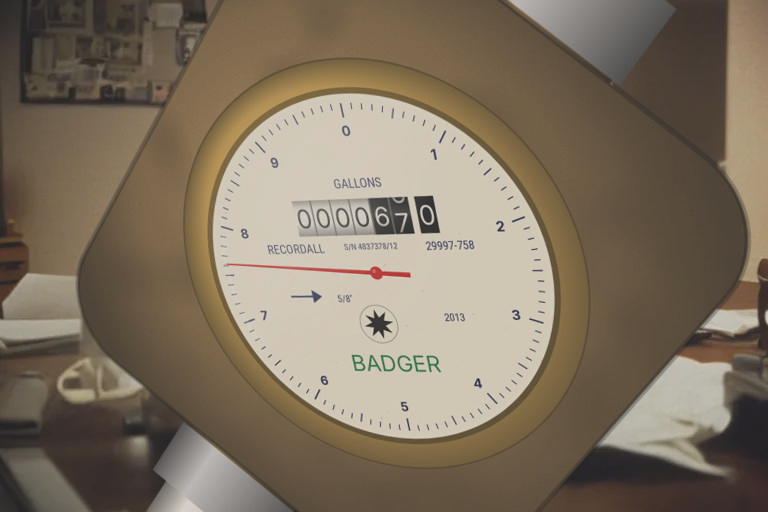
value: 667.6
